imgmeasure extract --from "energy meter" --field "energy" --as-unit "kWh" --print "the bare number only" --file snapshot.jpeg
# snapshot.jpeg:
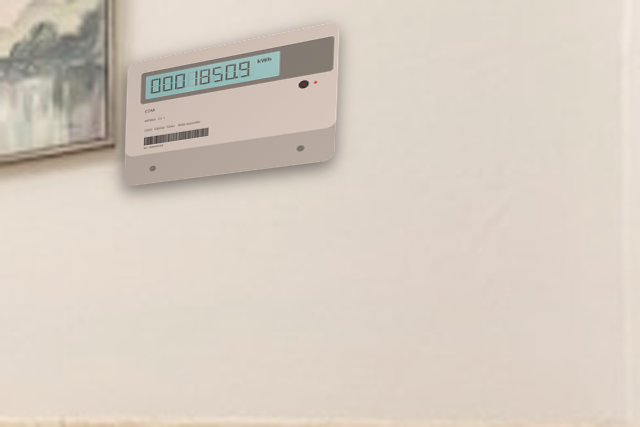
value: 1850.9
